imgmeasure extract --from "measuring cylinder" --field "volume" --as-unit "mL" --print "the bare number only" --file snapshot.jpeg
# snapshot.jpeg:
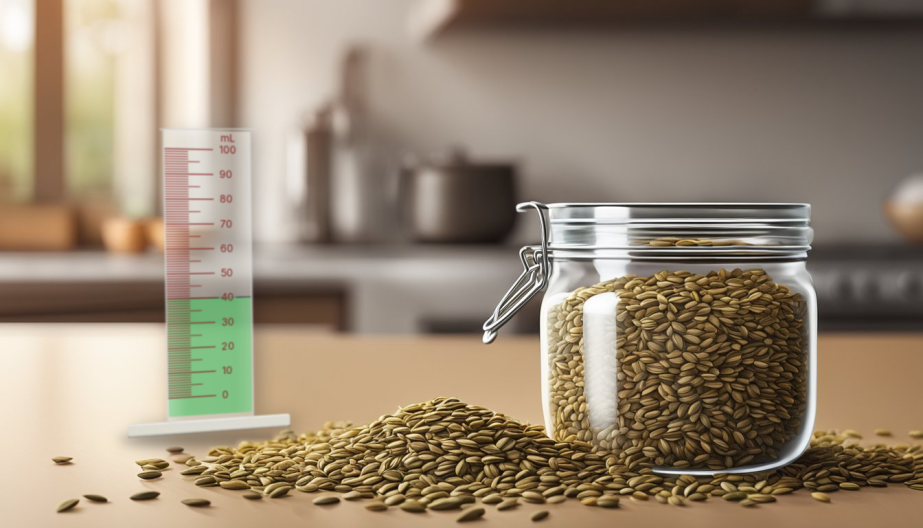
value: 40
